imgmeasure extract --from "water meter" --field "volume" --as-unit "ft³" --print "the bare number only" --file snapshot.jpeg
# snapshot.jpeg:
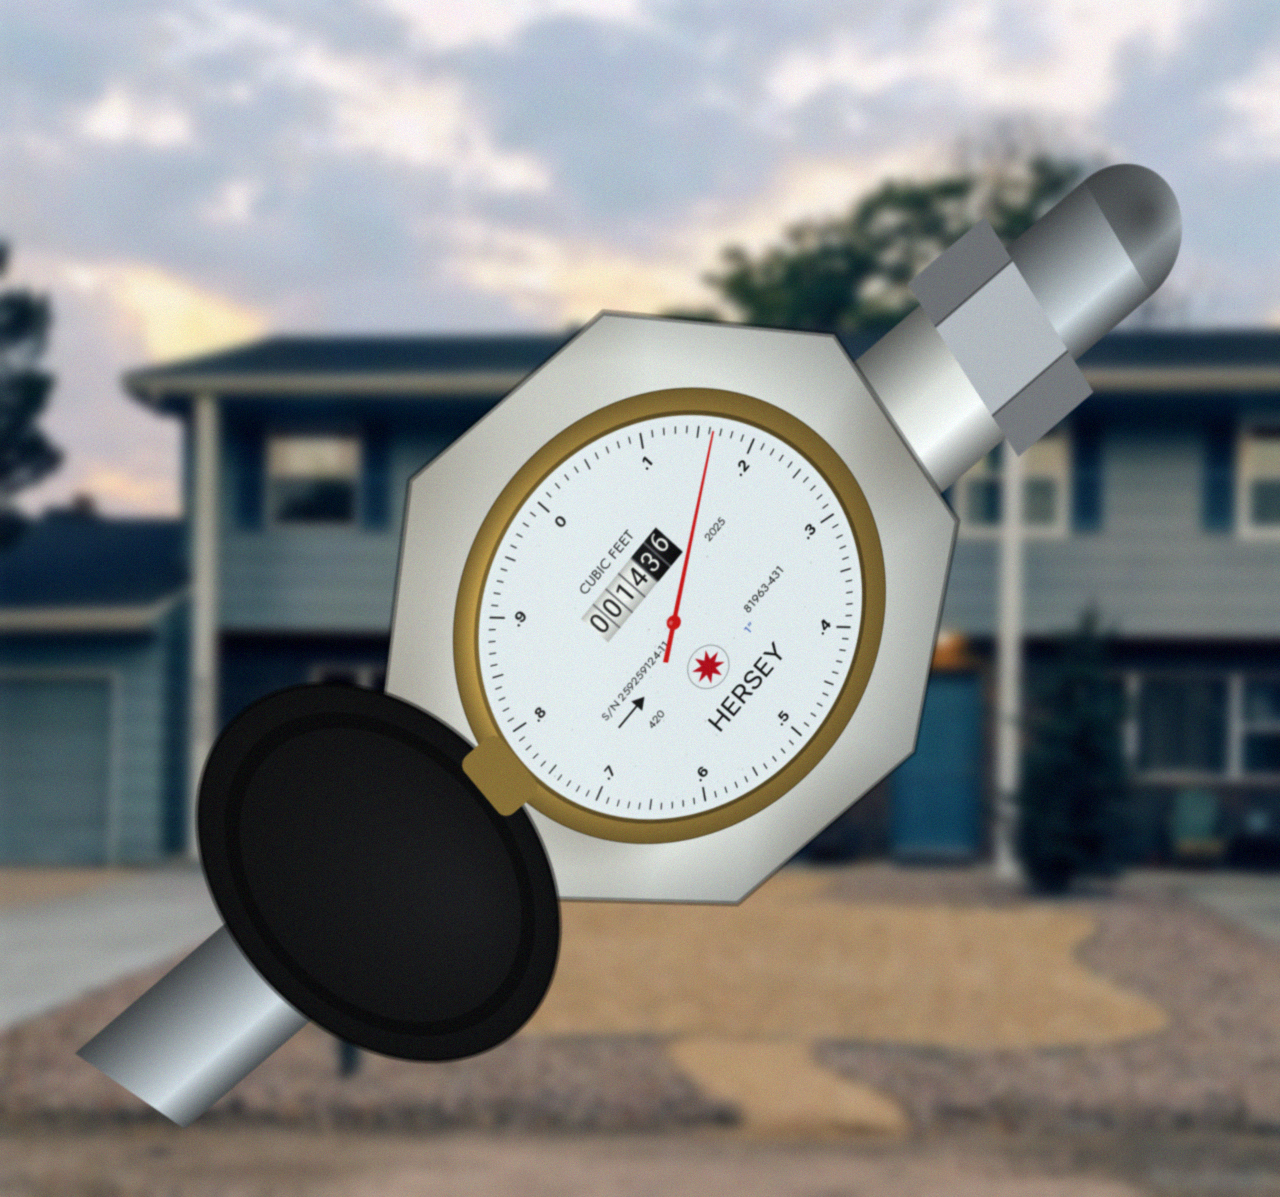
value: 1436.16
